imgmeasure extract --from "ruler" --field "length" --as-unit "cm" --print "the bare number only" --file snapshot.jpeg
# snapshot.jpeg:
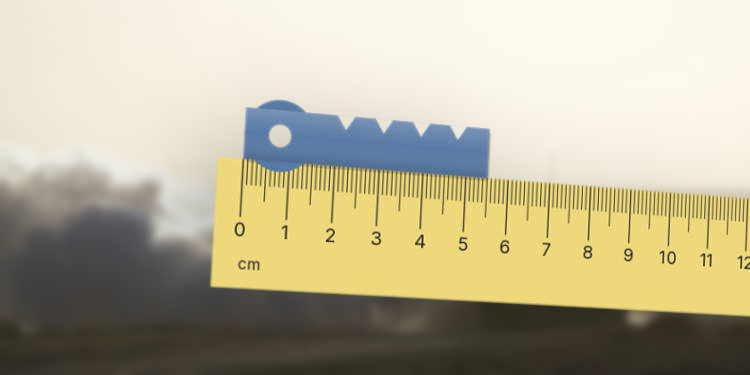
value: 5.5
